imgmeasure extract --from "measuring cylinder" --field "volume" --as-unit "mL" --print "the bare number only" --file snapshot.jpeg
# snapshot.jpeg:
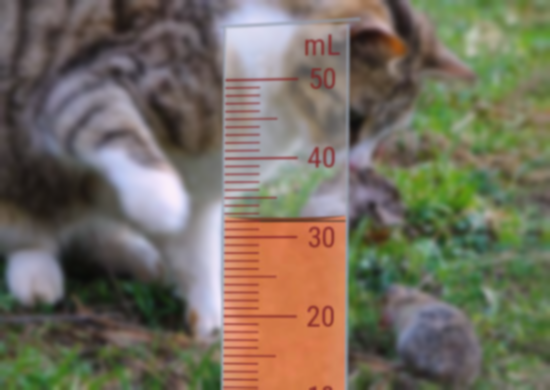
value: 32
